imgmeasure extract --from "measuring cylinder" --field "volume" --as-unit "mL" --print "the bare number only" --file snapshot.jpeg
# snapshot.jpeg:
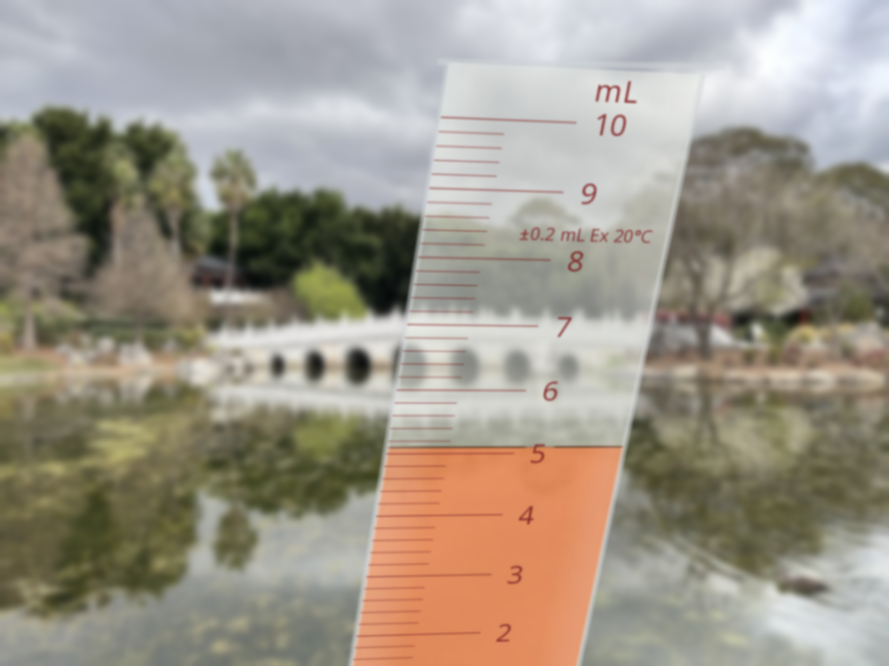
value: 5.1
